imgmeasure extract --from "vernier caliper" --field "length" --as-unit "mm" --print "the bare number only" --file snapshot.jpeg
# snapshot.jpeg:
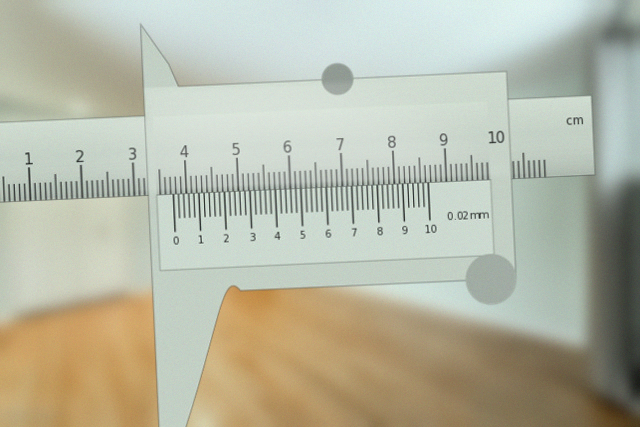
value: 37.5
